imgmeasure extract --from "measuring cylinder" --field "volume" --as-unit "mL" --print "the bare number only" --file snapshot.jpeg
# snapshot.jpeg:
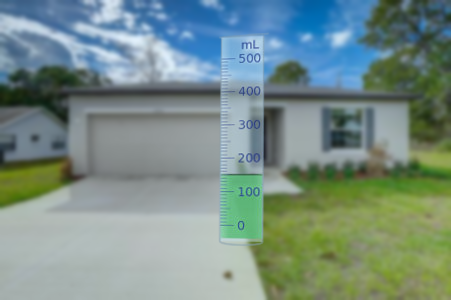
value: 150
